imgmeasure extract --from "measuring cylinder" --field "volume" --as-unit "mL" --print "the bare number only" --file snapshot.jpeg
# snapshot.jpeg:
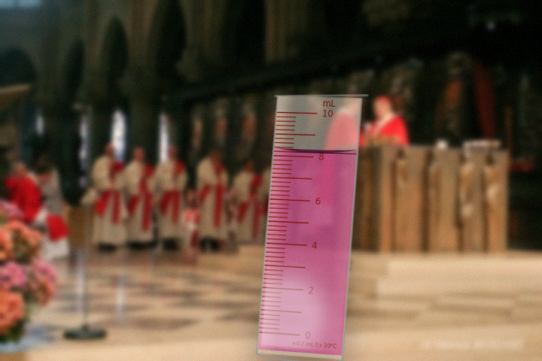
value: 8.2
